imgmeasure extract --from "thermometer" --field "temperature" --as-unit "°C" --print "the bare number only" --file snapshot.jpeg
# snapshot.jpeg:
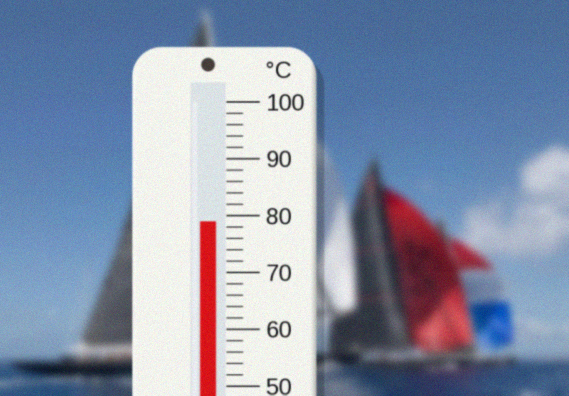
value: 79
